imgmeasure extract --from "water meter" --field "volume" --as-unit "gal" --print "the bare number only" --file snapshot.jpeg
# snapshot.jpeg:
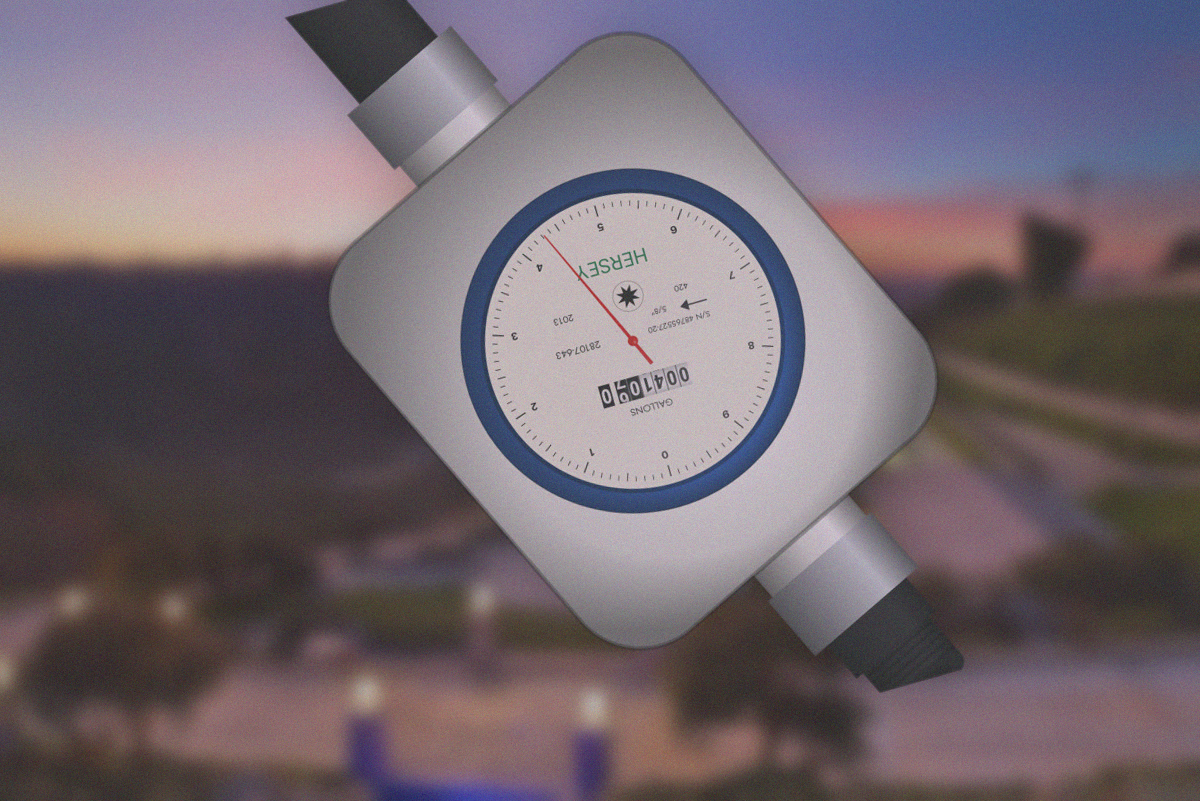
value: 41064.3
